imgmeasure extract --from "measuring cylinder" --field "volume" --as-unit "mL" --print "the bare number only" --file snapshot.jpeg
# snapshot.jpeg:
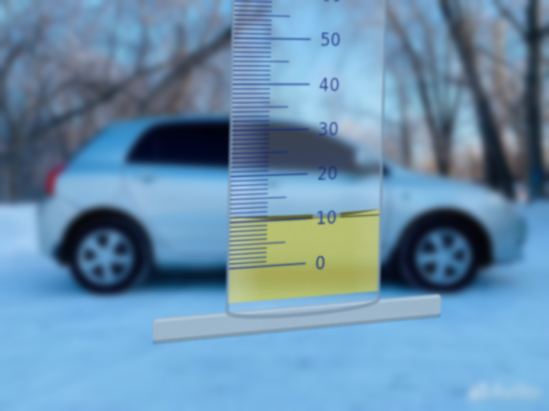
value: 10
